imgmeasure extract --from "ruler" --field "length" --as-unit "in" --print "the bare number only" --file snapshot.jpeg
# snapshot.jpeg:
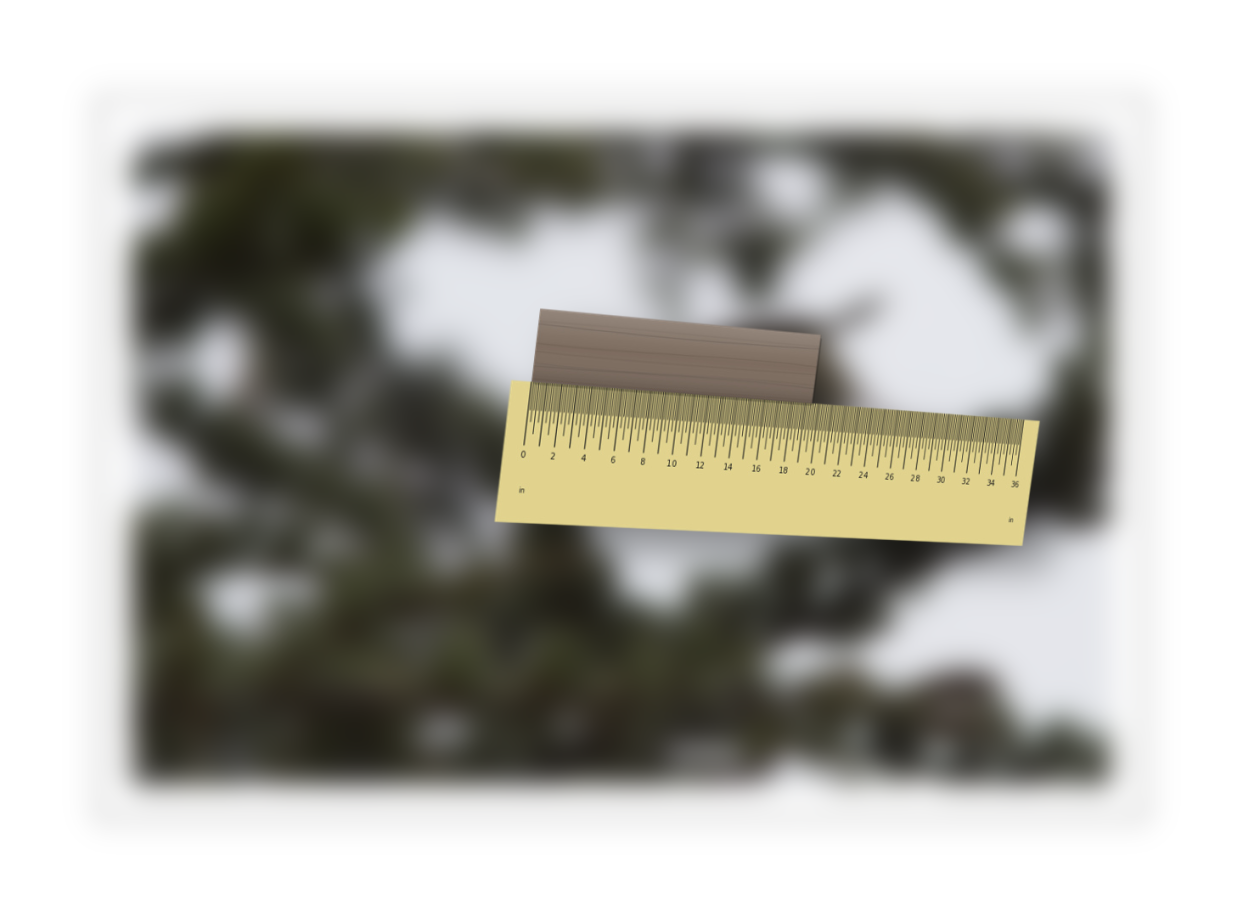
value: 19.5
